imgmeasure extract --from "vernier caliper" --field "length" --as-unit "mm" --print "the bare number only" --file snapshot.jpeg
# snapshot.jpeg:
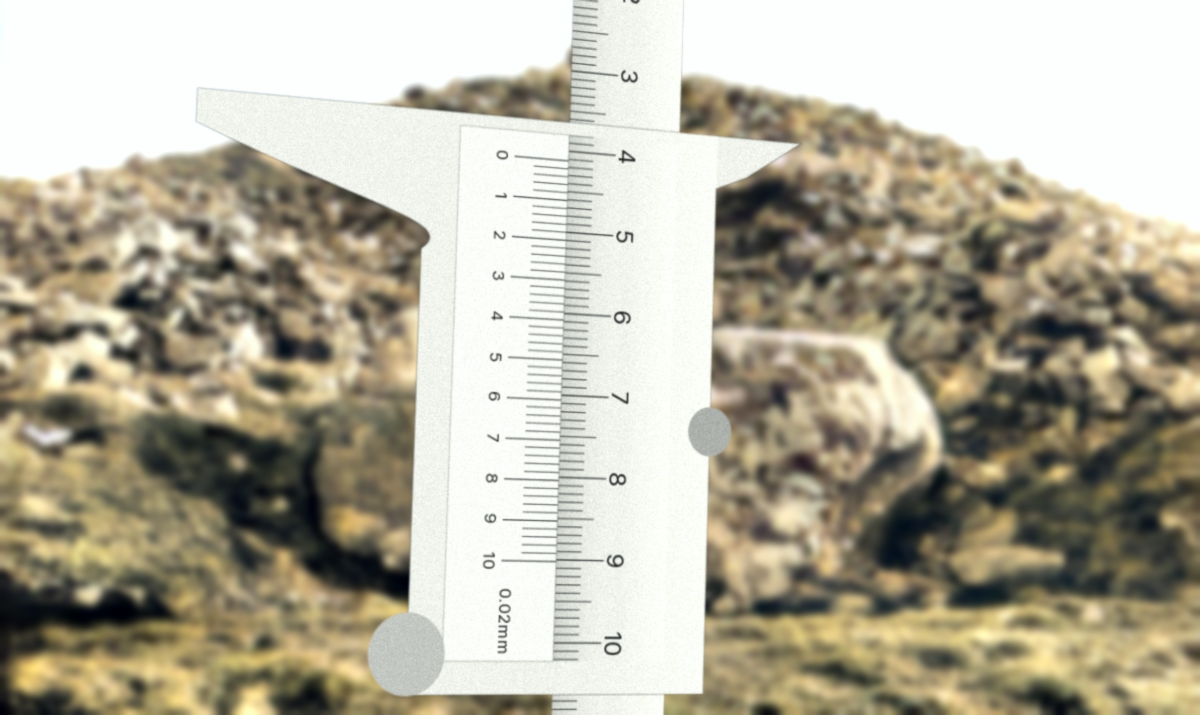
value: 41.2
